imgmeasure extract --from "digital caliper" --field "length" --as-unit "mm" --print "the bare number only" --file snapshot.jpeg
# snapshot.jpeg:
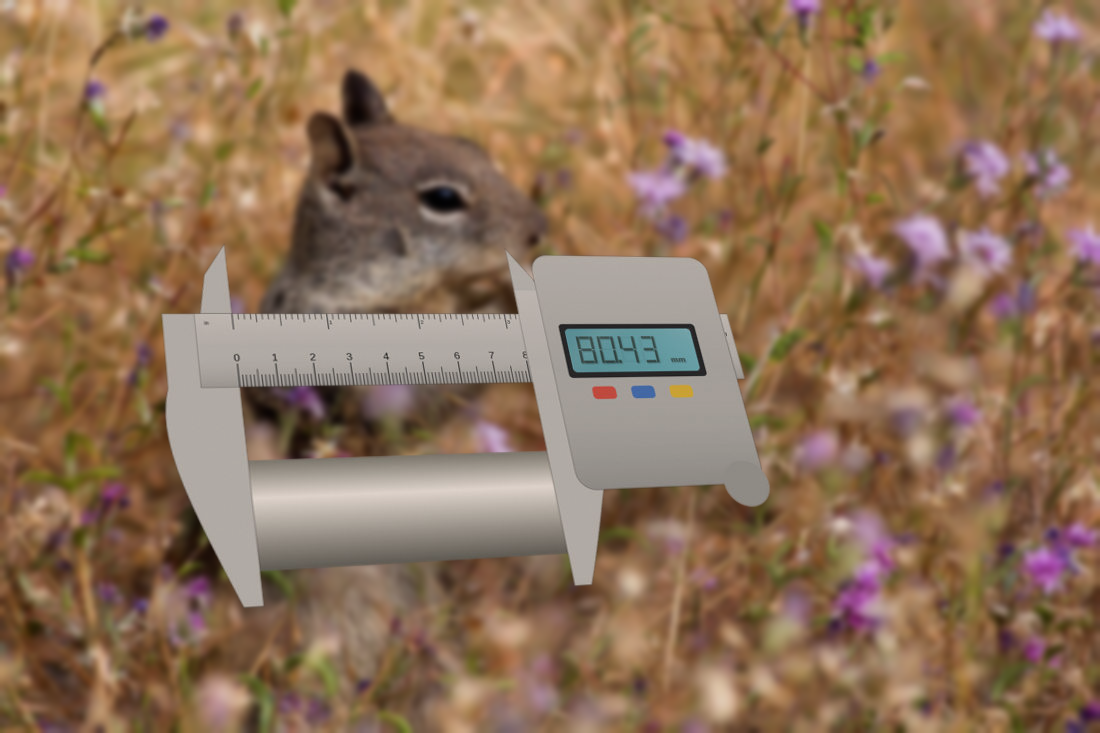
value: 80.43
